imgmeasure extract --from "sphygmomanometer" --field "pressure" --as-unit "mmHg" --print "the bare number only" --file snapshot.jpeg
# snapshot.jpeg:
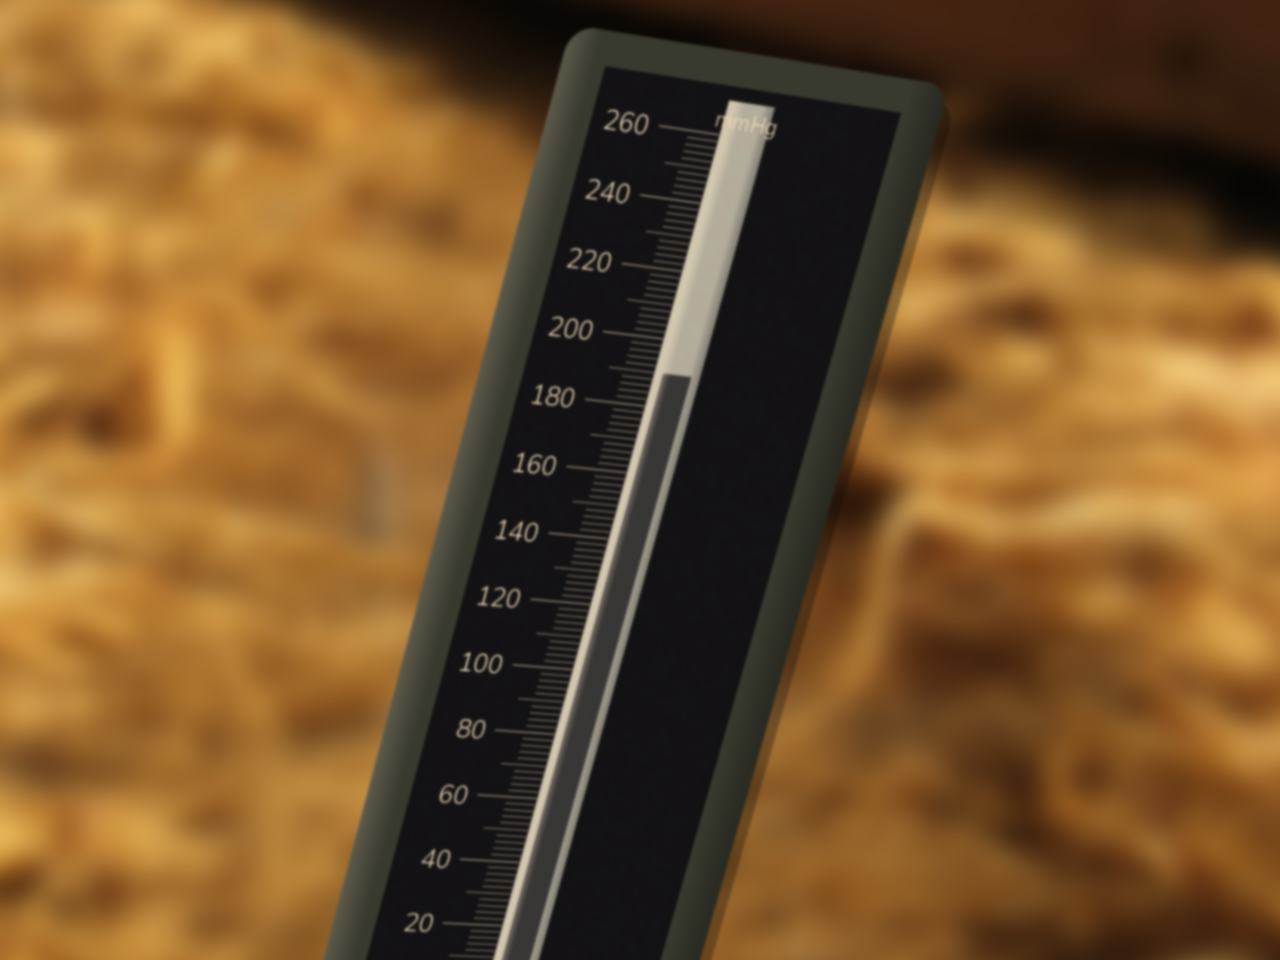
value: 190
